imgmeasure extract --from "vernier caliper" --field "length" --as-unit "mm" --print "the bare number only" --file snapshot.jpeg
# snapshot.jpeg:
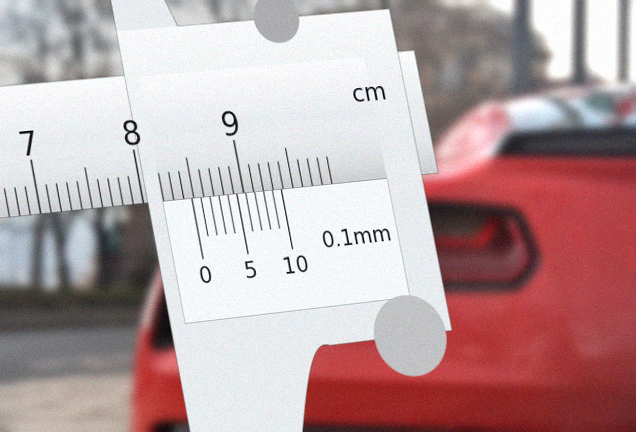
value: 84.8
